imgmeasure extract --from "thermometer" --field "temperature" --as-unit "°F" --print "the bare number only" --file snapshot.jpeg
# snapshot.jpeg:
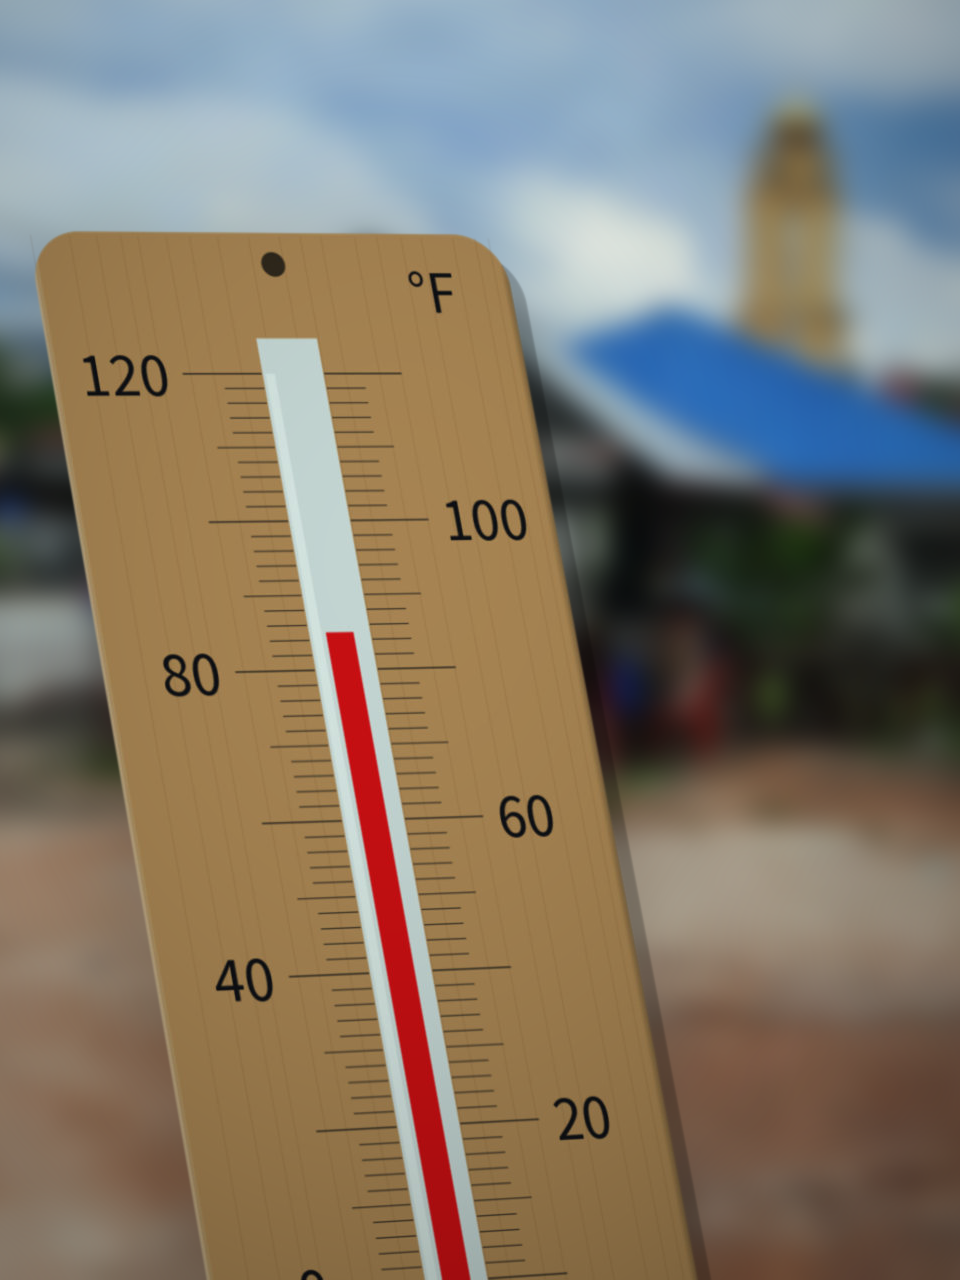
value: 85
